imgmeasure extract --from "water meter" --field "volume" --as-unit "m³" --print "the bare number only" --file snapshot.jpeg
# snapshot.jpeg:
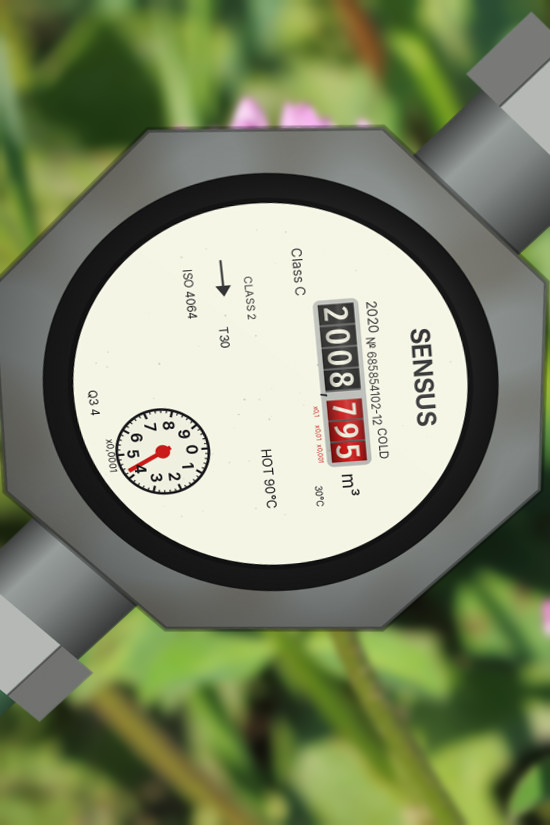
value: 2008.7954
